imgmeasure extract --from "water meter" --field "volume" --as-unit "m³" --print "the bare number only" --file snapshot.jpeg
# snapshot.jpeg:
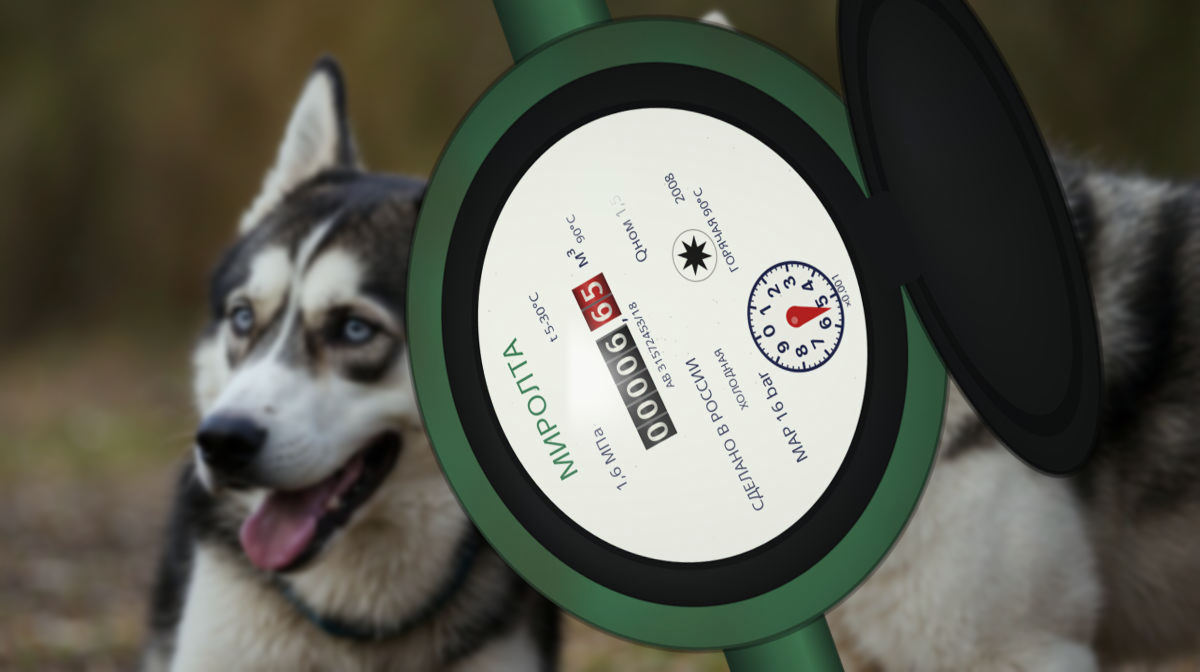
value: 6.655
